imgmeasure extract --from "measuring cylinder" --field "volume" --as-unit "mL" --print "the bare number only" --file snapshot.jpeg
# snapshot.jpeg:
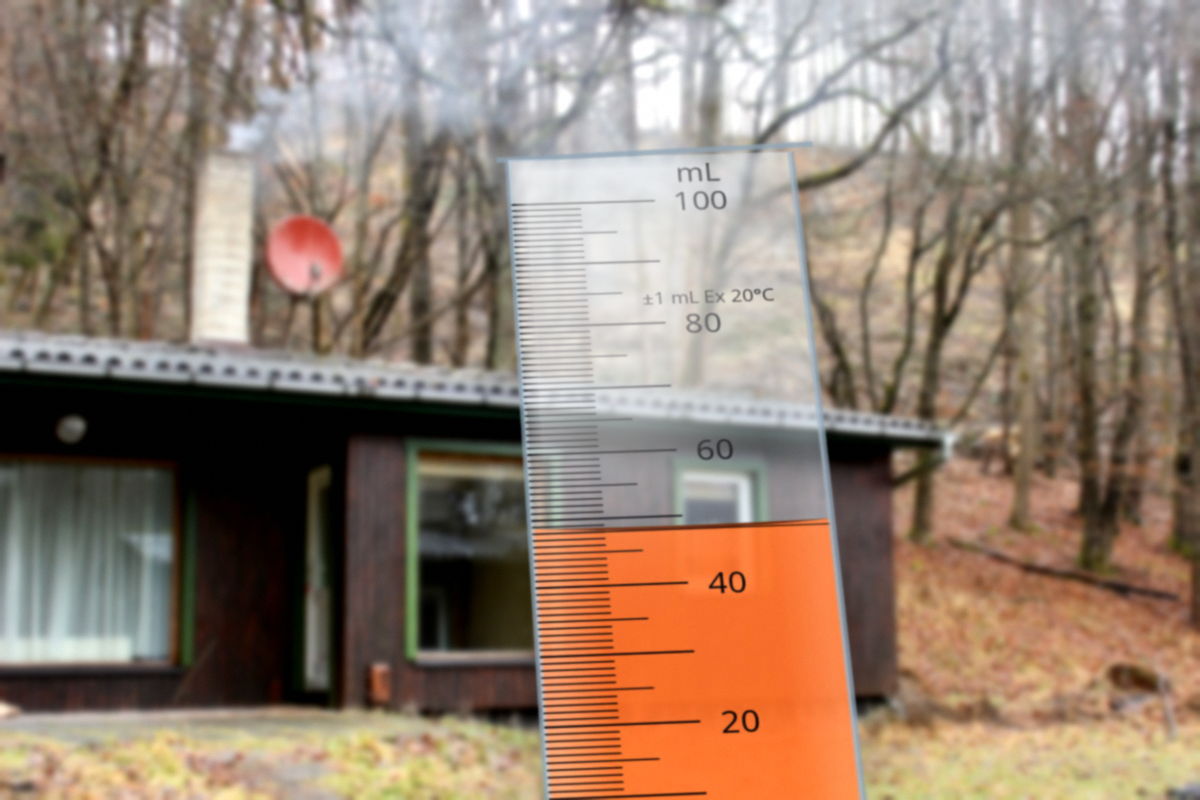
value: 48
